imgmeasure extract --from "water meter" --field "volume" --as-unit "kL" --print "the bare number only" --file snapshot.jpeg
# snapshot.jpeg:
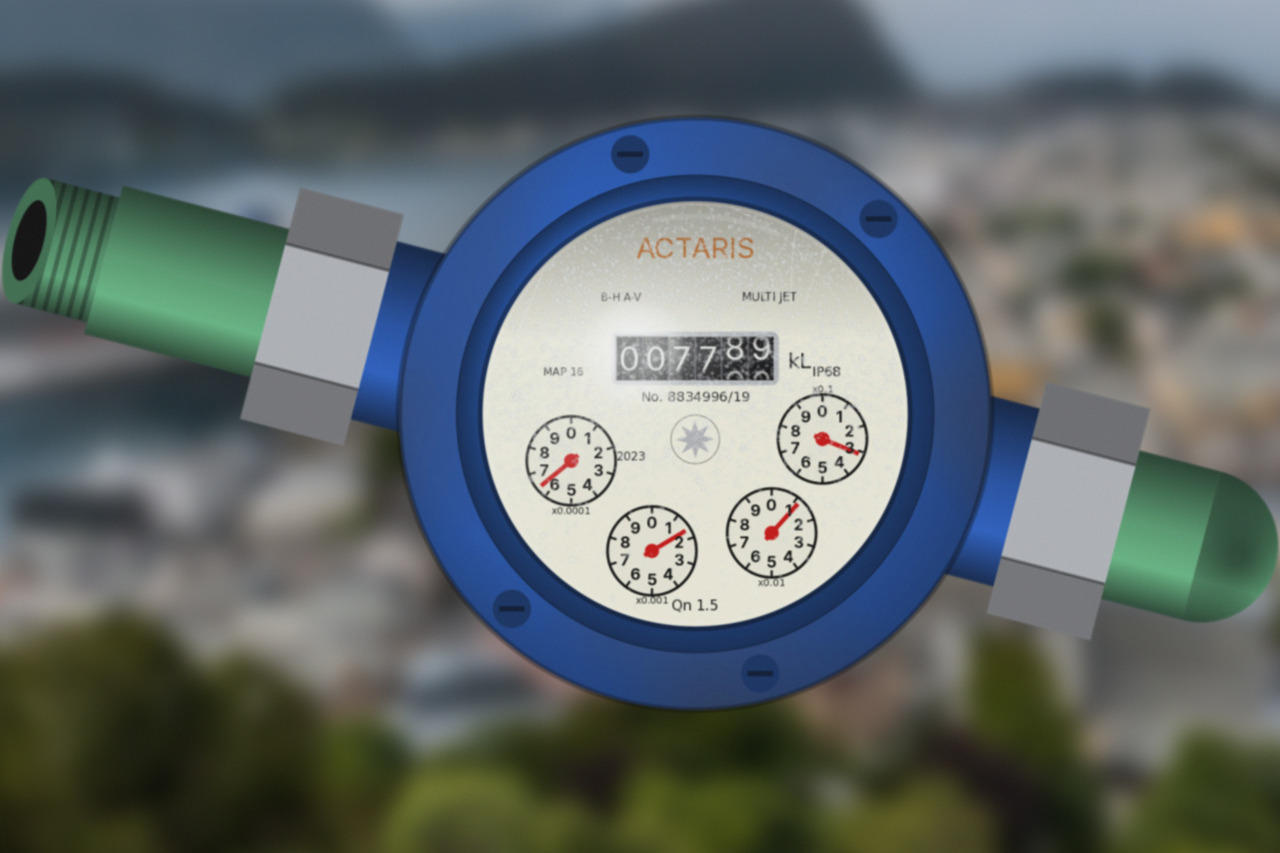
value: 7789.3116
